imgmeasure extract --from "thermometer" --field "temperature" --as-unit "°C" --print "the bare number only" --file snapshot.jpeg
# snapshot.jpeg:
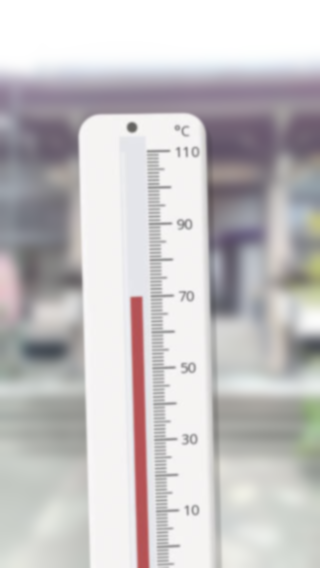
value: 70
